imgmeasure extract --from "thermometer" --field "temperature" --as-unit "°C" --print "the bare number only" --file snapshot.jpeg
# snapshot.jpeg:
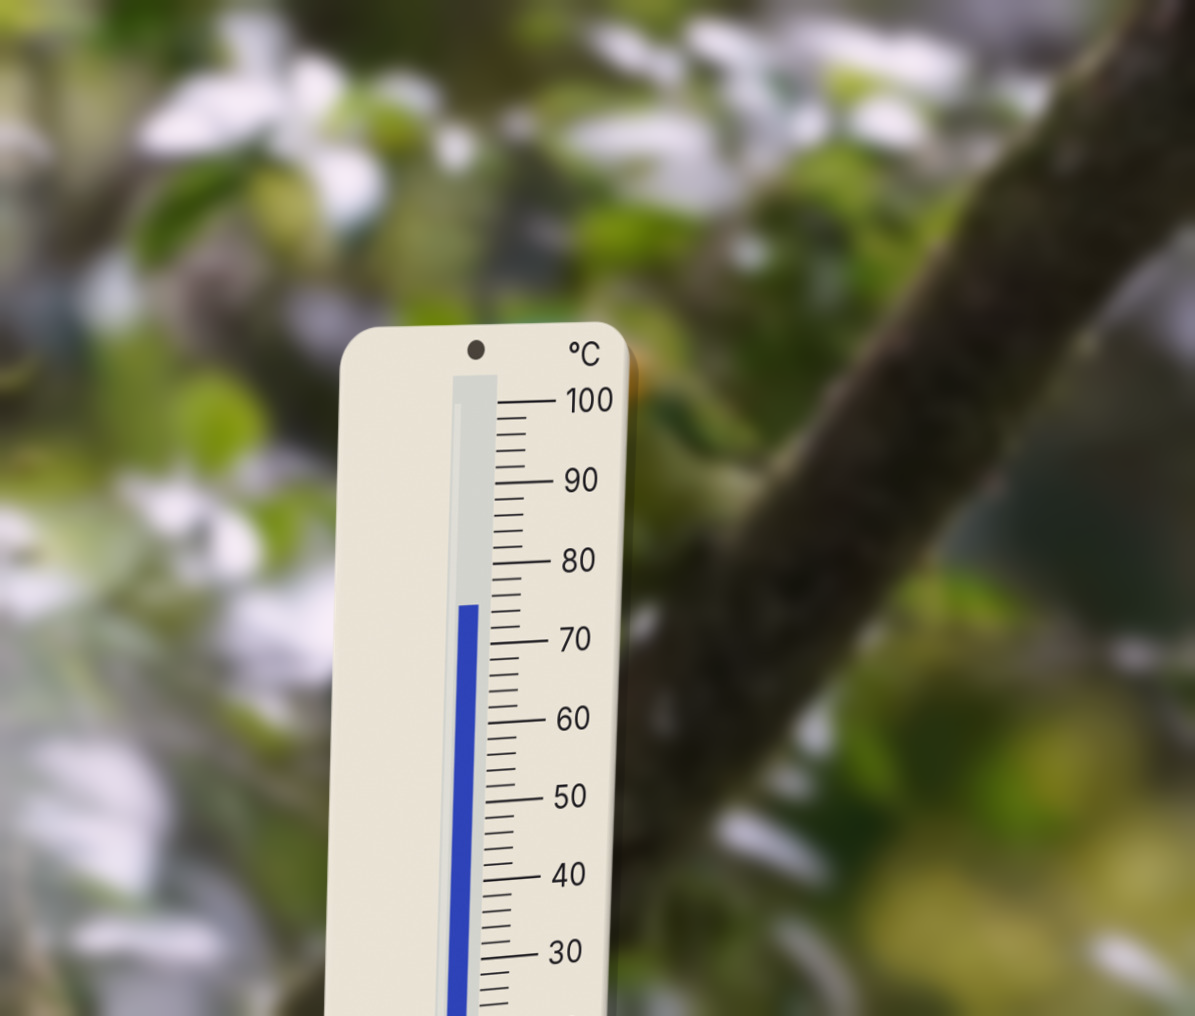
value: 75
